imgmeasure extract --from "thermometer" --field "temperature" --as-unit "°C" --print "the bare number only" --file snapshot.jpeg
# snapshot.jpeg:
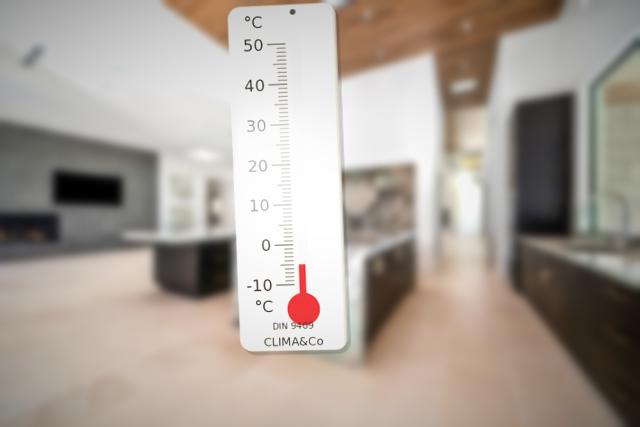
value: -5
